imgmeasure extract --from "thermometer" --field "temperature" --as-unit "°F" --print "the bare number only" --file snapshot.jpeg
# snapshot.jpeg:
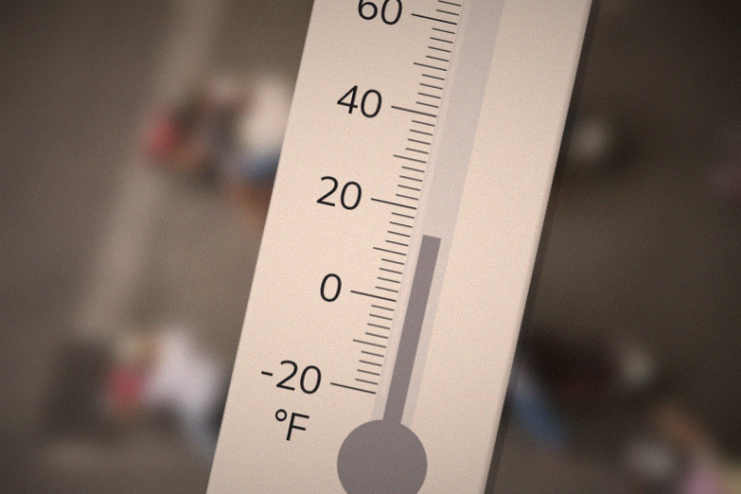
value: 15
